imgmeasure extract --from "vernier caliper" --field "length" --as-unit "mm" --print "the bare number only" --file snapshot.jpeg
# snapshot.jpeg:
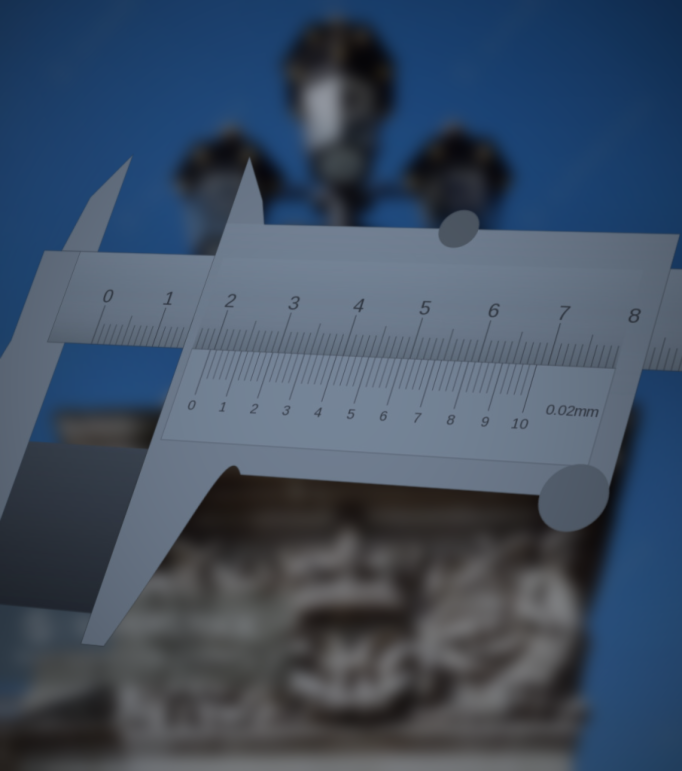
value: 19.4
